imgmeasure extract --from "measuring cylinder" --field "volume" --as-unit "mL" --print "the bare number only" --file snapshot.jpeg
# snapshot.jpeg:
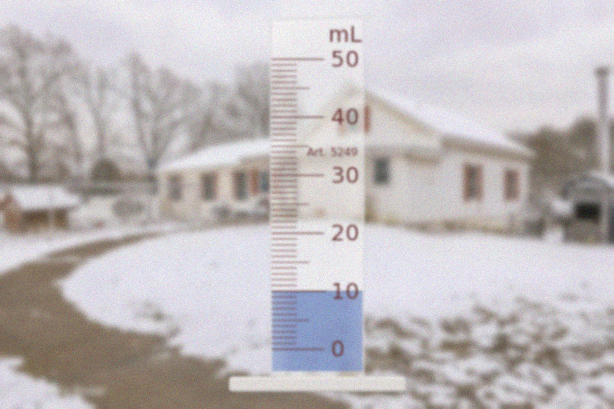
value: 10
